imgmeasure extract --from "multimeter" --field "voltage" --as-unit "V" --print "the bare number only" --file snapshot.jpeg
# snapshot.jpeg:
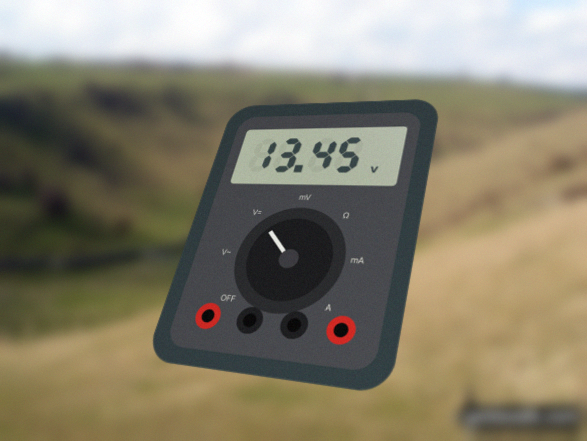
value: 13.45
